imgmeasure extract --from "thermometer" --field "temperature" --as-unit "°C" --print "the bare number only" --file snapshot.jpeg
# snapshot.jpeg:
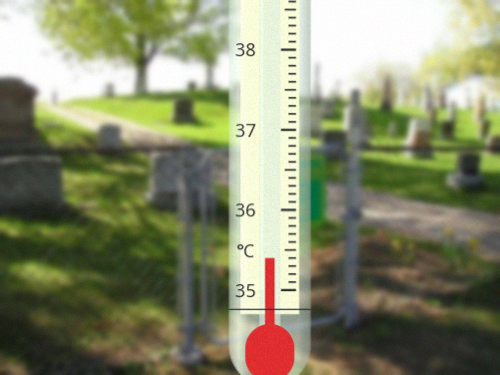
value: 35.4
